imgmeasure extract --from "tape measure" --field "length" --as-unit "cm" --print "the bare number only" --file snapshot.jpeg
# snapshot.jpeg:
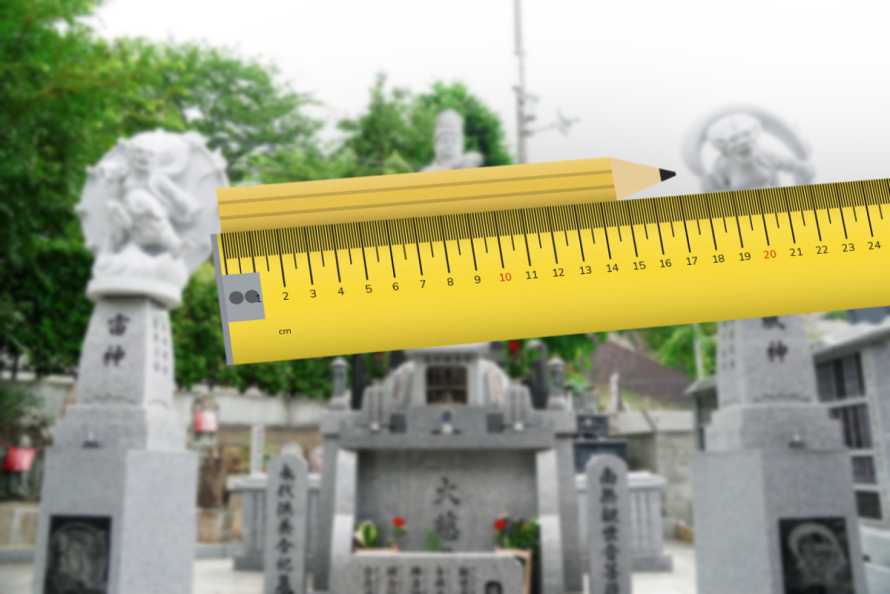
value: 17
